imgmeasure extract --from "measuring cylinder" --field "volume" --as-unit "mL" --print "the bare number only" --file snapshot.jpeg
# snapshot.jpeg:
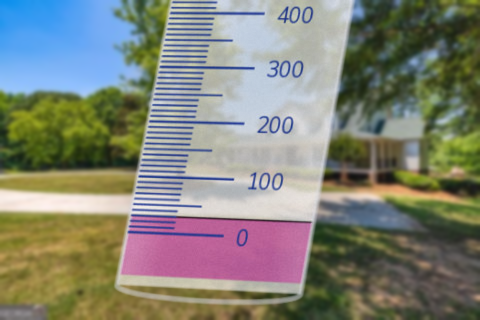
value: 30
